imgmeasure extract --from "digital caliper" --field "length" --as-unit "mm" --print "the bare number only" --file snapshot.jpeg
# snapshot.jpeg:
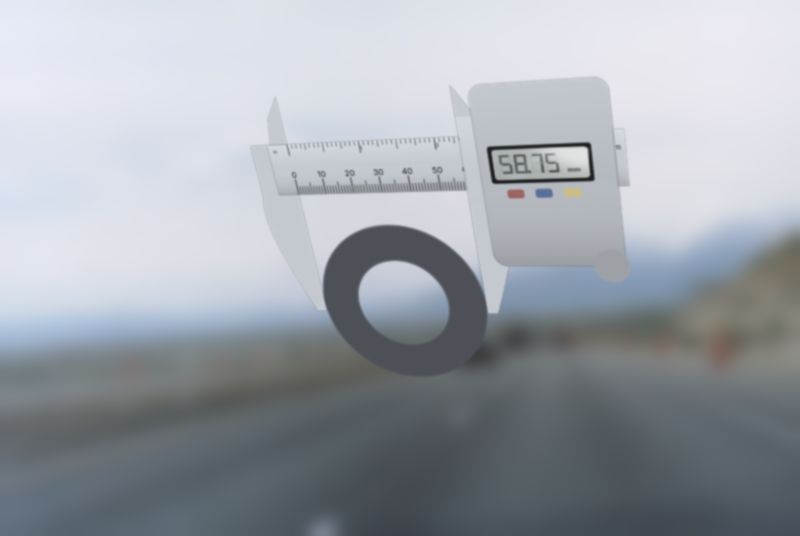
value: 58.75
